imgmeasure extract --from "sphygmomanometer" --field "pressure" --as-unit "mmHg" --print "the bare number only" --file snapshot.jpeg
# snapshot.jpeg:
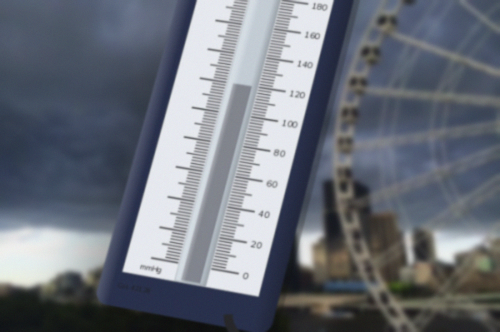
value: 120
